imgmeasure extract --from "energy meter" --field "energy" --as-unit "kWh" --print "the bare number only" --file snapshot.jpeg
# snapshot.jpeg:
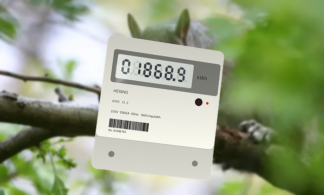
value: 1868.9
